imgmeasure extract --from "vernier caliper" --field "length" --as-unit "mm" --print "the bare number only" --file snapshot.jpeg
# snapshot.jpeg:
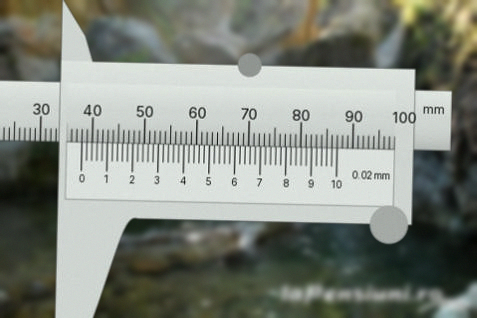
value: 38.0
